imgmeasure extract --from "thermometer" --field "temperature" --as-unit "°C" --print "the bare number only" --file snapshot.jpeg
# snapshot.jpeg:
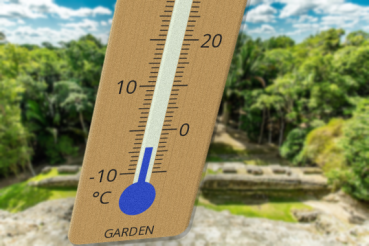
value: -4
